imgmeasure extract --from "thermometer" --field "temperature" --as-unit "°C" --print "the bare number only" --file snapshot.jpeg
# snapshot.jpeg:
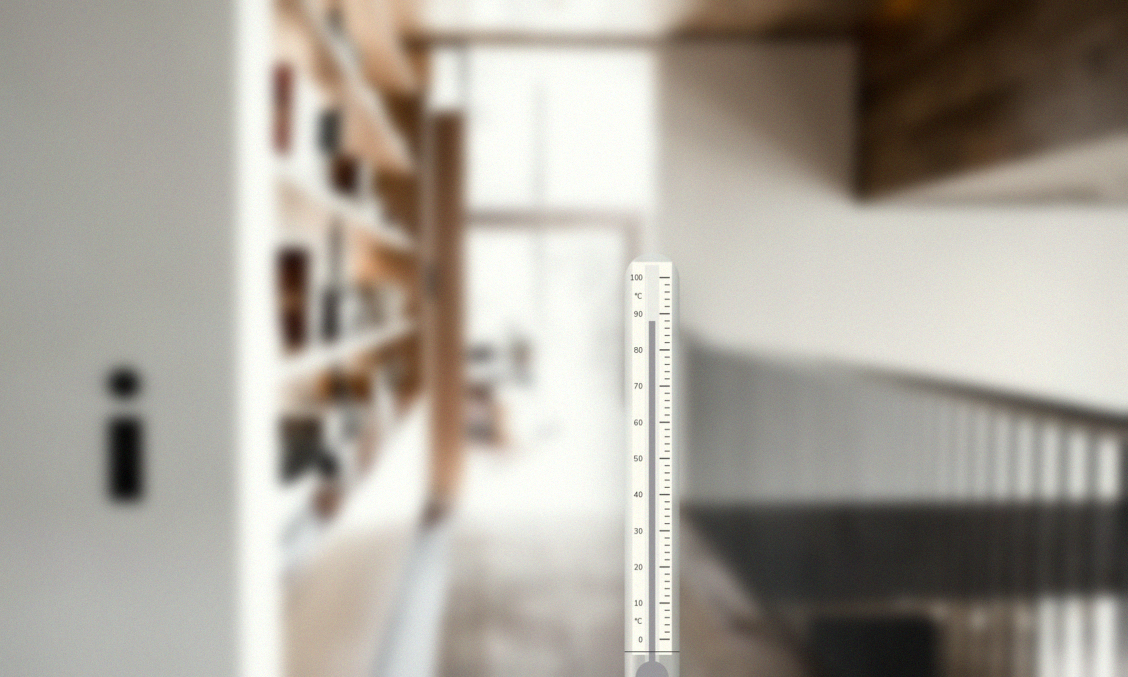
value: 88
